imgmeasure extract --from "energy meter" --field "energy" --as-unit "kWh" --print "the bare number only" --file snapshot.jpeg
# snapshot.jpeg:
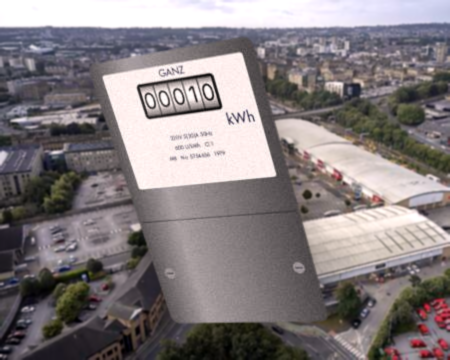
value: 10
